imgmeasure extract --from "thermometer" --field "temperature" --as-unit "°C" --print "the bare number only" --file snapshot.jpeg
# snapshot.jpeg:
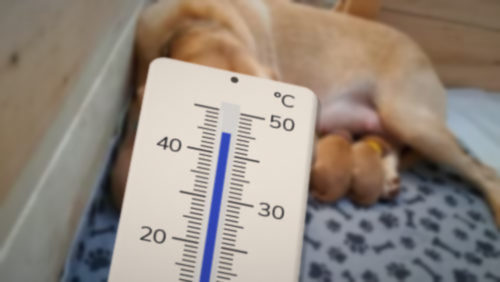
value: 45
